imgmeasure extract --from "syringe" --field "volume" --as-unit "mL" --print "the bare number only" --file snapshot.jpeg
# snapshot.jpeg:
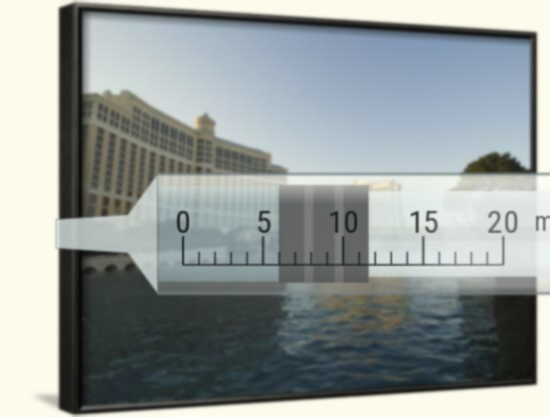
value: 6
